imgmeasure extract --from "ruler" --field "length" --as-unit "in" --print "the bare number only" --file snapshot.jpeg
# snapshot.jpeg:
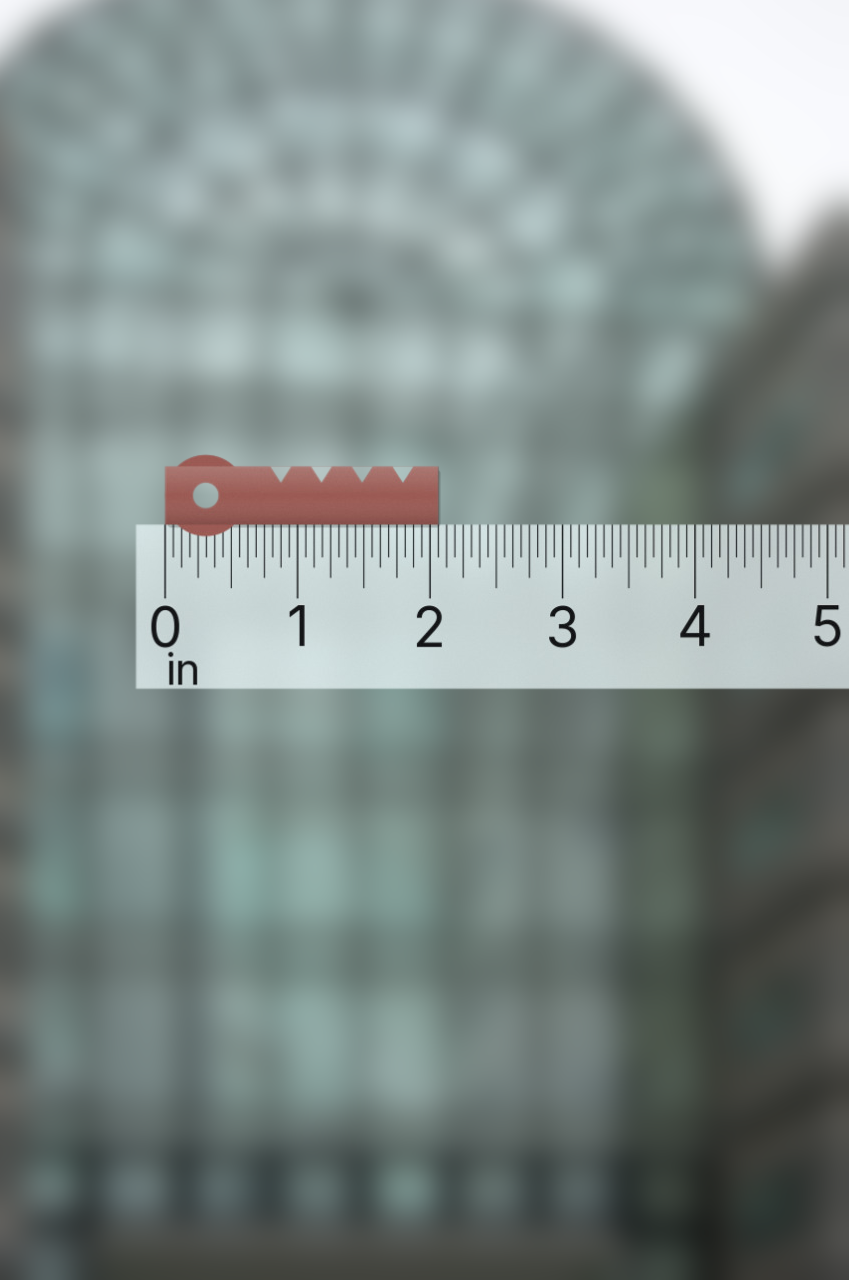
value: 2.0625
